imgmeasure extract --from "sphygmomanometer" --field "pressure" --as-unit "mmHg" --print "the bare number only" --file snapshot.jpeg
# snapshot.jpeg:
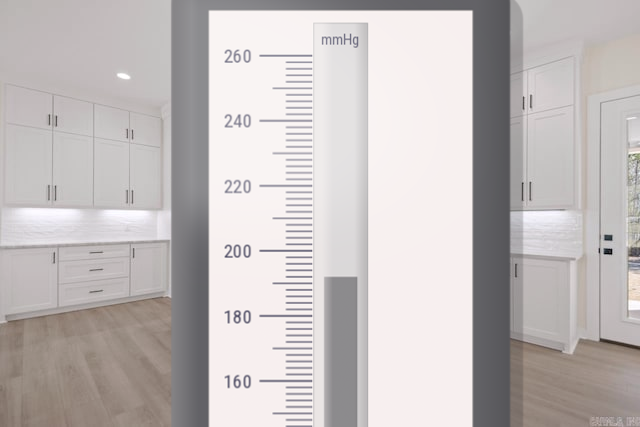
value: 192
